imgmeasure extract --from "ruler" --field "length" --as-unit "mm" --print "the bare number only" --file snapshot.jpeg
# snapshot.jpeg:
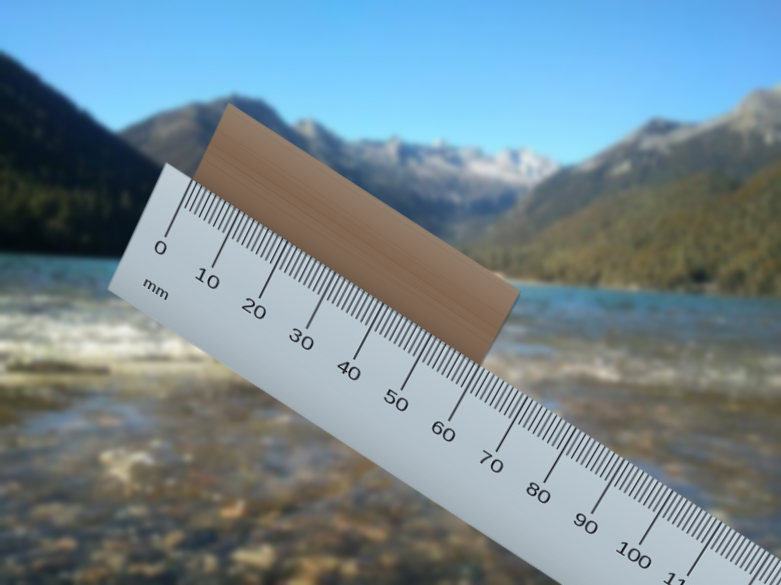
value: 60
